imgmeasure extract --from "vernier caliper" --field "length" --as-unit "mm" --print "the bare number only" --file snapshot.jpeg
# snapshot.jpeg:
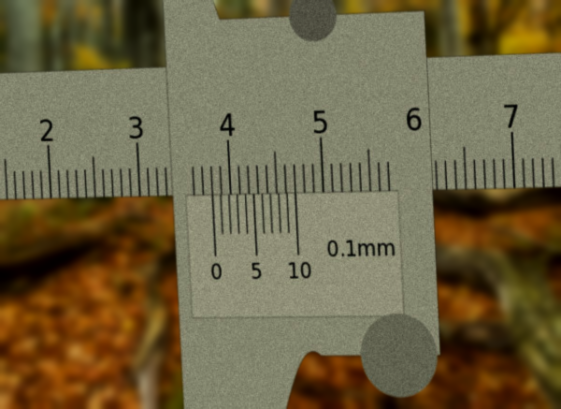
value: 38.0
